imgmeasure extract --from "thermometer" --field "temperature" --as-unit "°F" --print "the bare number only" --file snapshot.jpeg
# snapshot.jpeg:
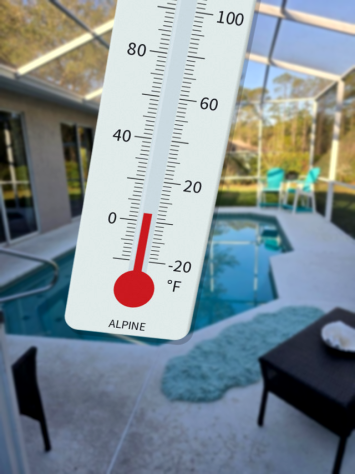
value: 4
